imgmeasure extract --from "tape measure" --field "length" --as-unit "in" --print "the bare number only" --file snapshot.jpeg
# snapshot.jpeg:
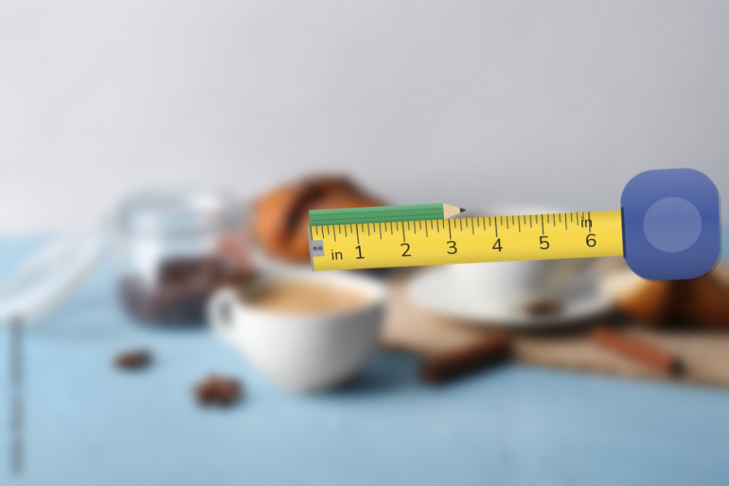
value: 3.375
